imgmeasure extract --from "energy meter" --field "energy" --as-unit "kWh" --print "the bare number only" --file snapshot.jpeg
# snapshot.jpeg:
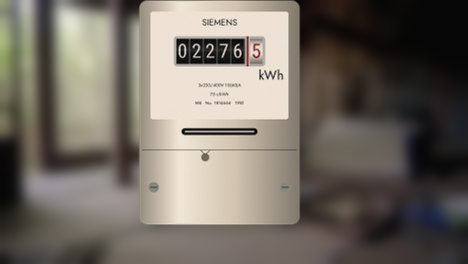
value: 2276.5
